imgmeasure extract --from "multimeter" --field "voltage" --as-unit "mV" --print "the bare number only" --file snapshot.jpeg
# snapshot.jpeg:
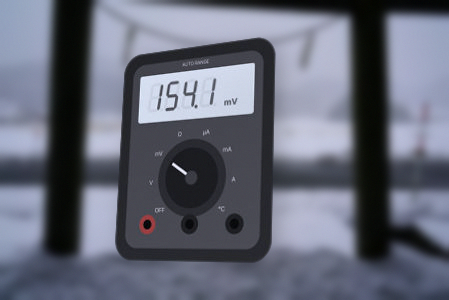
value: 154.1
